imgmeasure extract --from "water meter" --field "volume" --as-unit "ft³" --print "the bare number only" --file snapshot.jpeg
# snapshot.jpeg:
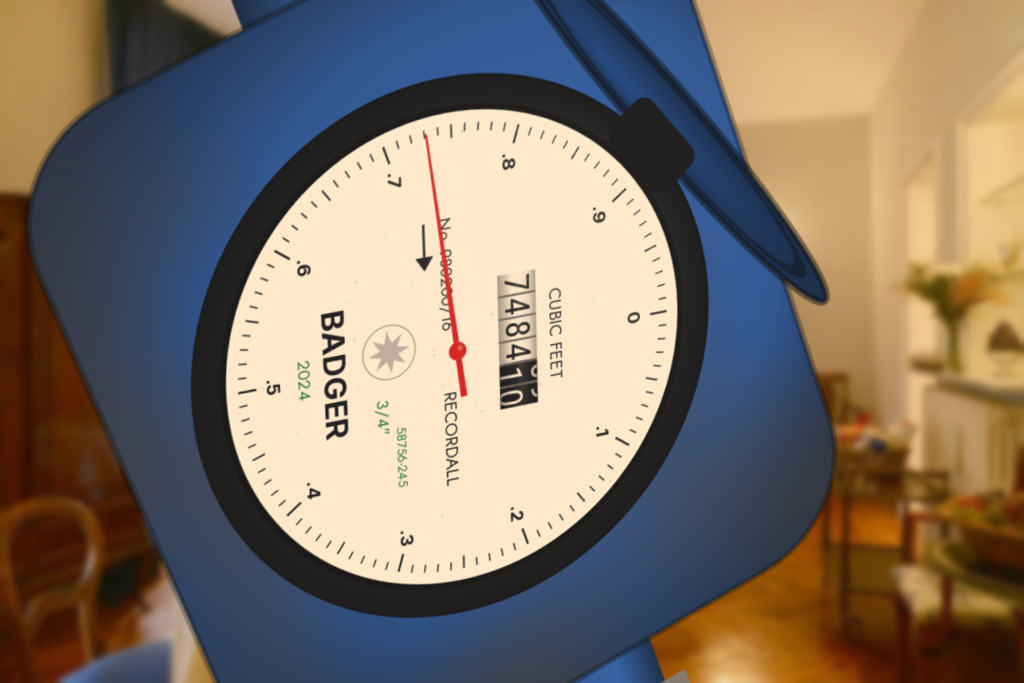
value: 748409.73
